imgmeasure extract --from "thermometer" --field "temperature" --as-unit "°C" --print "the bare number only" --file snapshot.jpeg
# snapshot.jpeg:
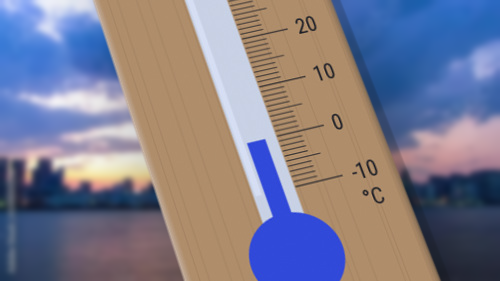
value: 0
